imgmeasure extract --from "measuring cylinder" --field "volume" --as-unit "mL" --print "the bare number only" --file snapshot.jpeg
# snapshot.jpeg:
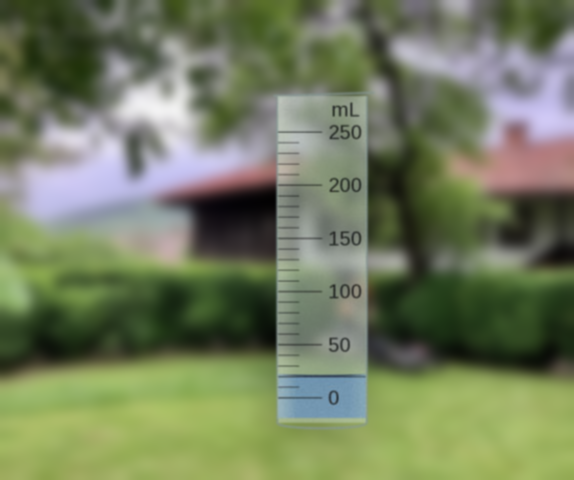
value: 20
